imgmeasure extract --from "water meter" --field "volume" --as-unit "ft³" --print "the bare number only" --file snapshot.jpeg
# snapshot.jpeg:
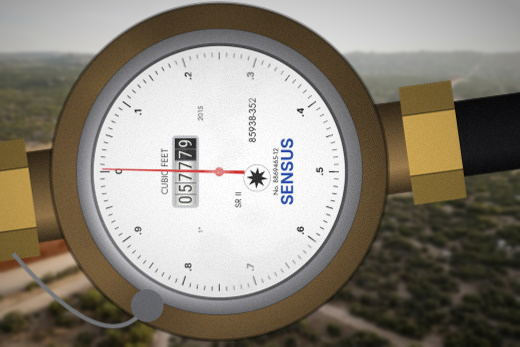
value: 57779.00
